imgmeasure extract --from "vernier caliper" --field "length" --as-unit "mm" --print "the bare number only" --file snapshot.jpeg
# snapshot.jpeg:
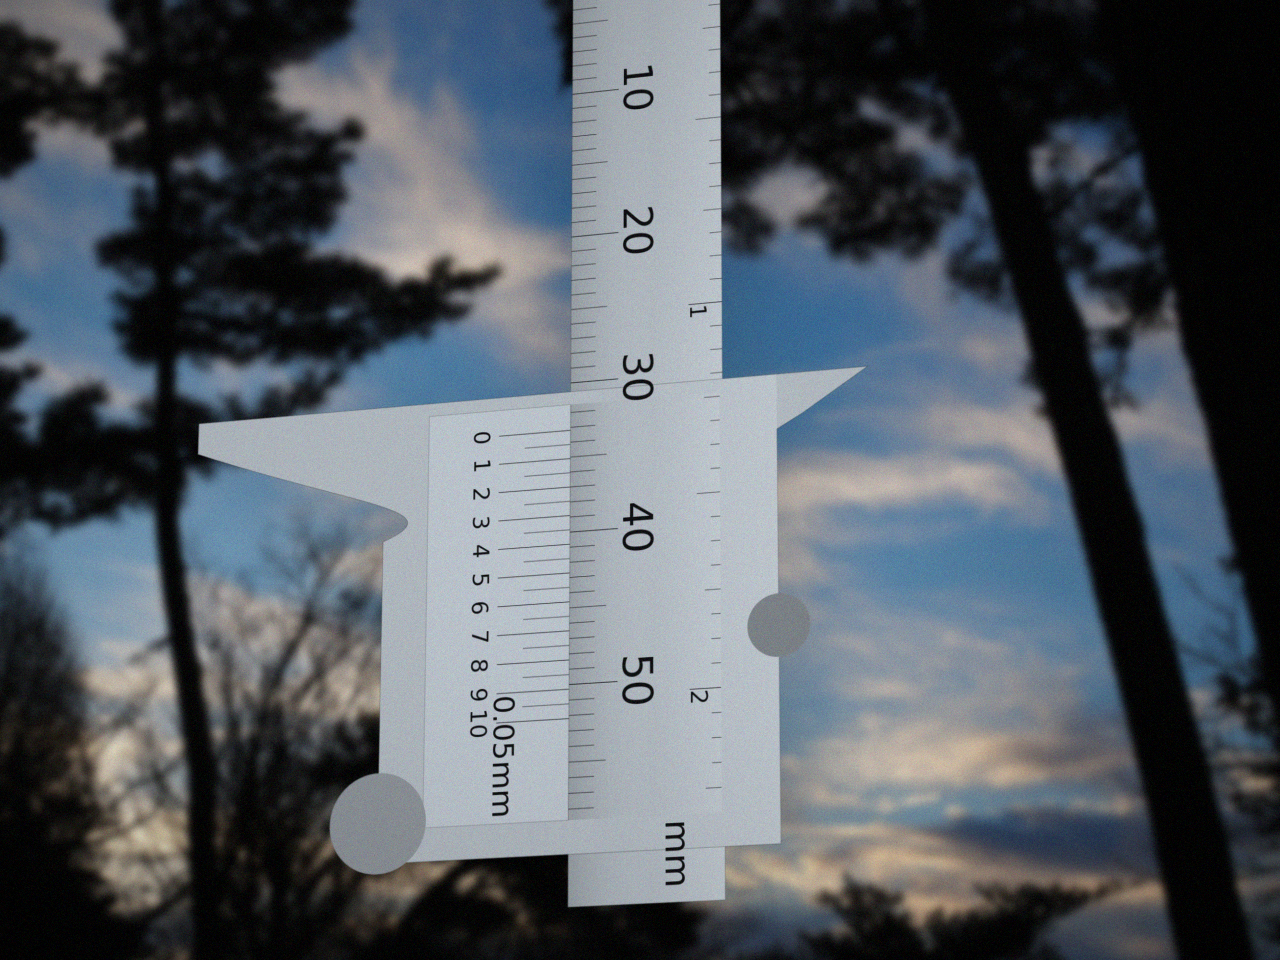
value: 33.2
